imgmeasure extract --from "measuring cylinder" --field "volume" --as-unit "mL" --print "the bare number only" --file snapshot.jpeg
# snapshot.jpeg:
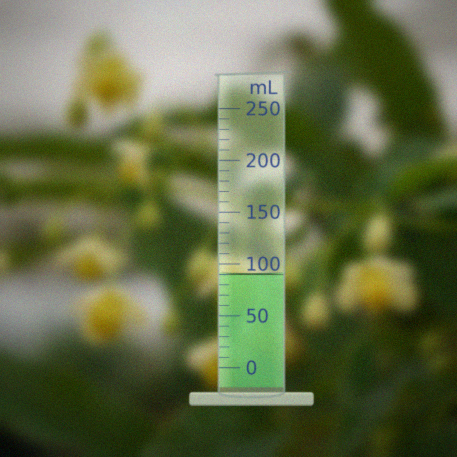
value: 90
